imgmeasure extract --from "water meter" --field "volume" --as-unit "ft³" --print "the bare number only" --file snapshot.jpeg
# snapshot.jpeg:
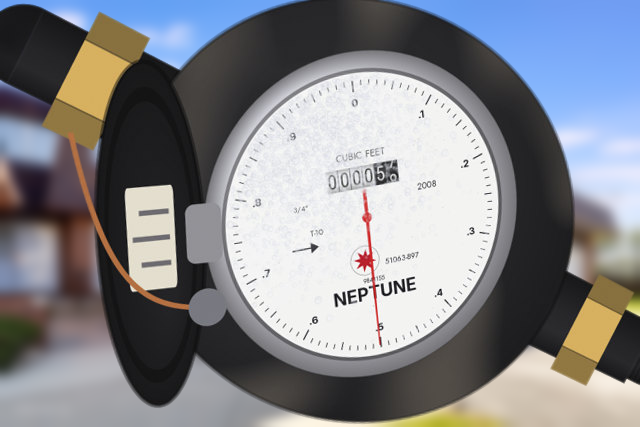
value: 57.50
